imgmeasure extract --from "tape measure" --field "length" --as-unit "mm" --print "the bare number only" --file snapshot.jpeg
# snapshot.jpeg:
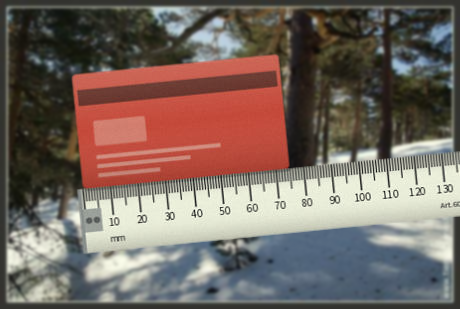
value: 75
